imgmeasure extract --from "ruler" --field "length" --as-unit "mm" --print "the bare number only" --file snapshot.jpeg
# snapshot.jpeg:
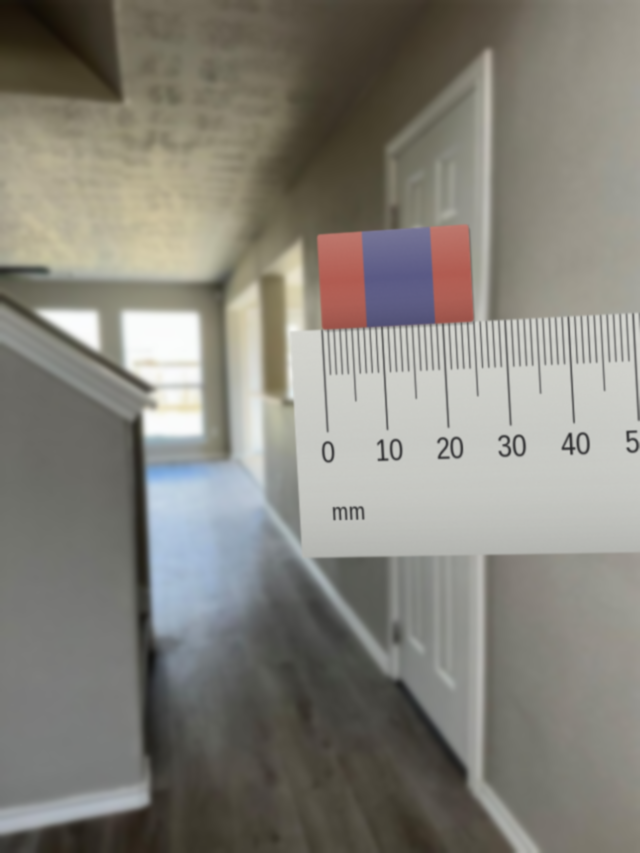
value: 25
